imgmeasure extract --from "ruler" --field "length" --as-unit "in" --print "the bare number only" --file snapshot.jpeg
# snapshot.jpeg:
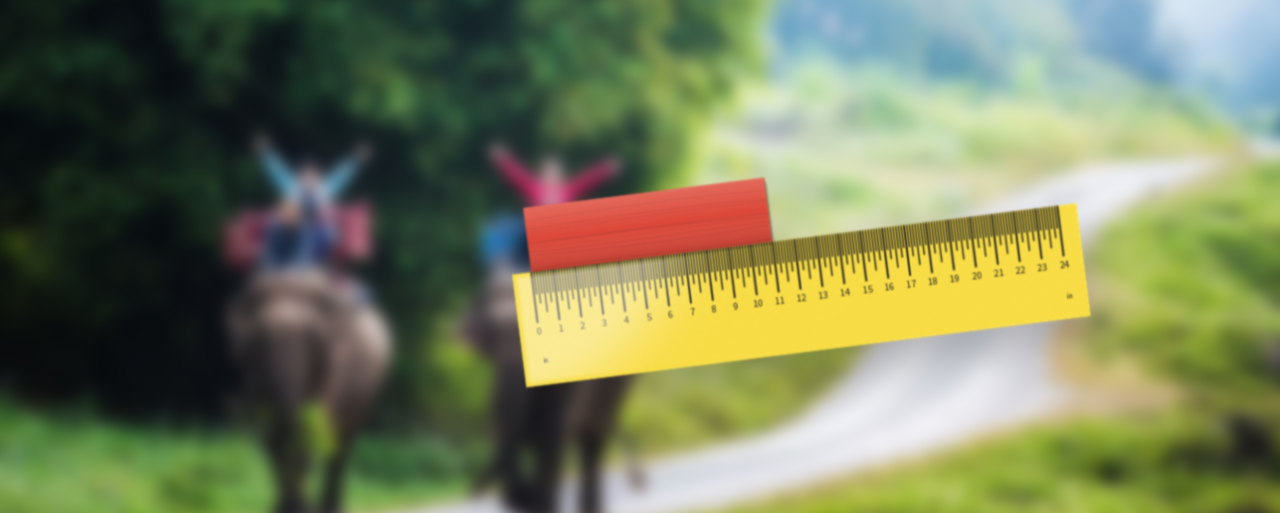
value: 11
